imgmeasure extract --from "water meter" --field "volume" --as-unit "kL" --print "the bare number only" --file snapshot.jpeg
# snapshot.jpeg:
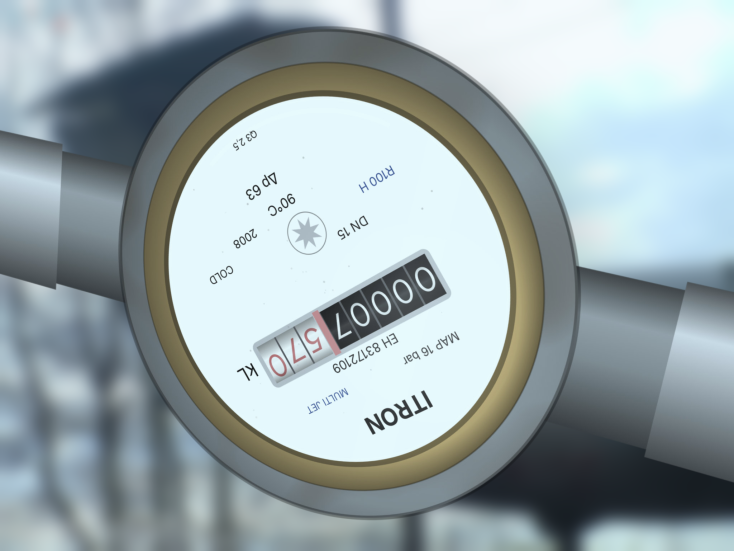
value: 7.570
